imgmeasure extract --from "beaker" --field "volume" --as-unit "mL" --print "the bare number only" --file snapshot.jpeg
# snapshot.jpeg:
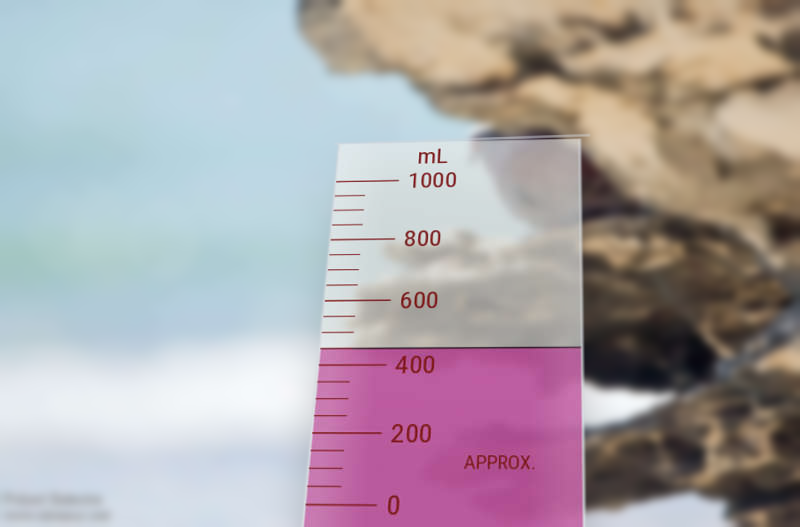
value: 450
